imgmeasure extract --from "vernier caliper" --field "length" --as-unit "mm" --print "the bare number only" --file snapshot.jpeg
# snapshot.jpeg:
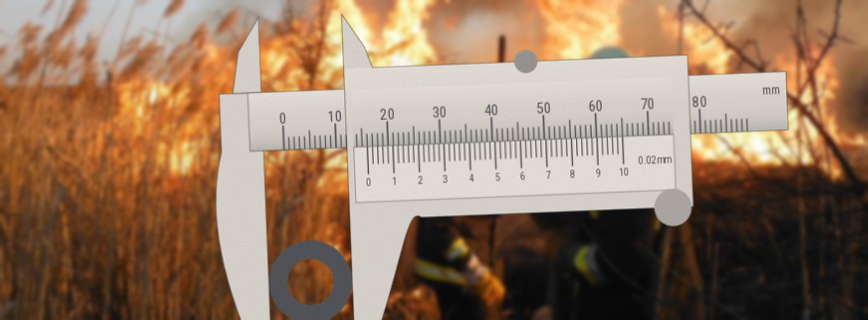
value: 16.0
